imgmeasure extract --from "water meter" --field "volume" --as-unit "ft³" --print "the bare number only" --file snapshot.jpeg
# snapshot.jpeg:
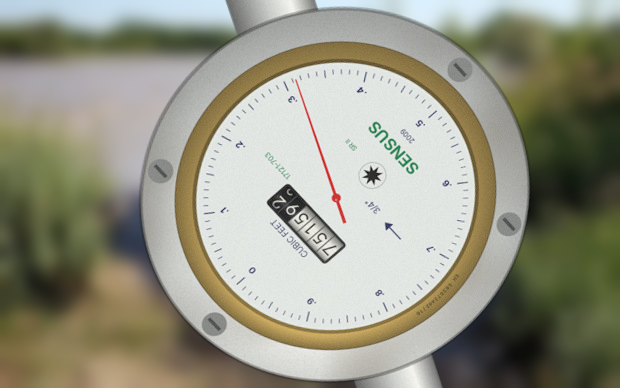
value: 751592.31
